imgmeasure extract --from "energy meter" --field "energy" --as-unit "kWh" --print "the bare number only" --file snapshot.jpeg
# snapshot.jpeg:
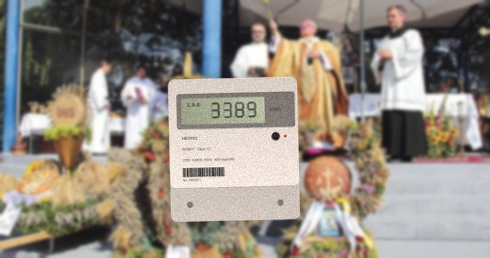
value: 3389
